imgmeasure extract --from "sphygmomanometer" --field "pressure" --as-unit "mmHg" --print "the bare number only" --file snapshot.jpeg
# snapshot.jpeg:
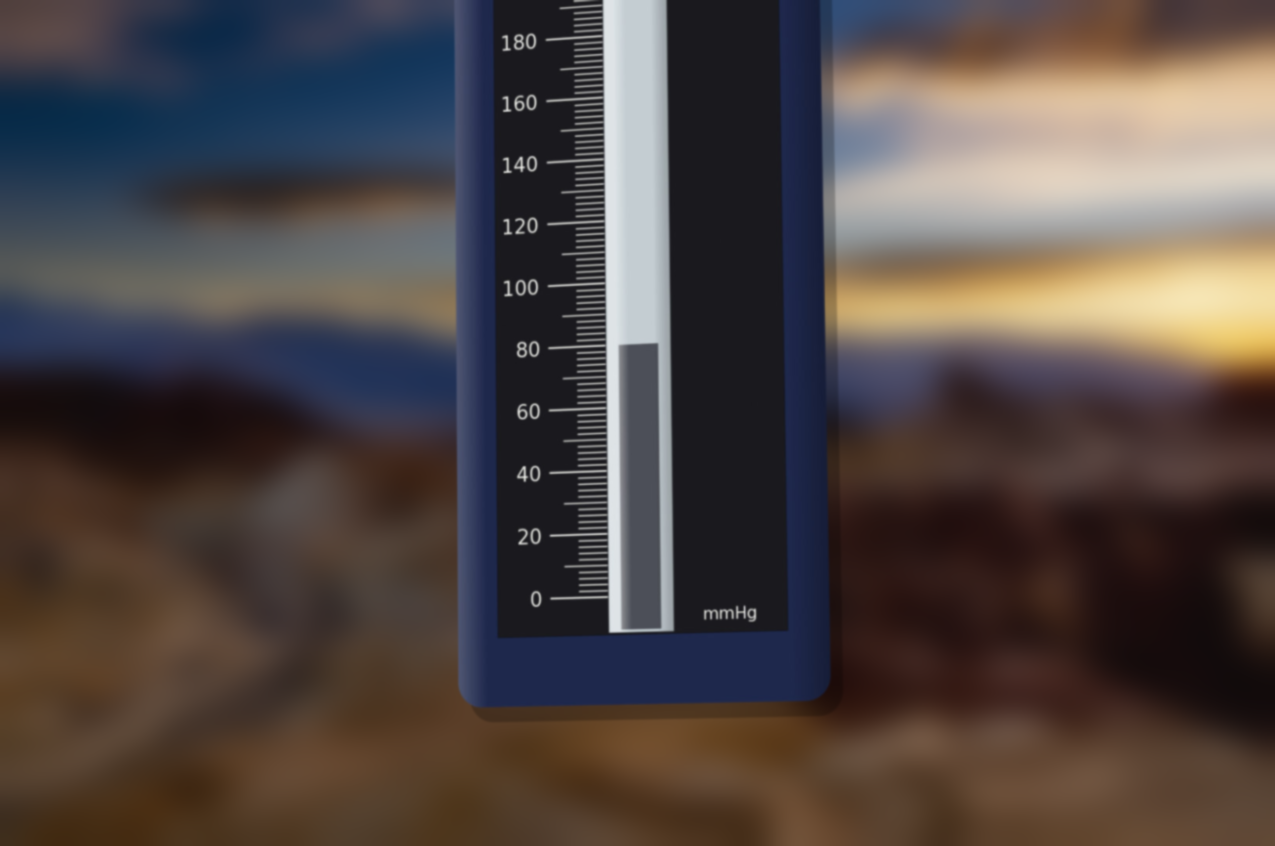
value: 80
